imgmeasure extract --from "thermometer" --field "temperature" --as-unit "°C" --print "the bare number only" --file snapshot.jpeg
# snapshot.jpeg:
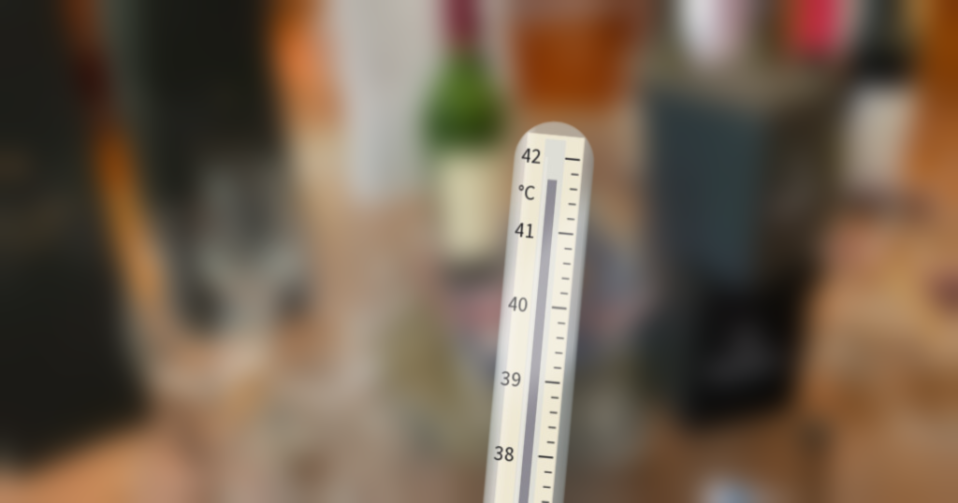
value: 41.7
